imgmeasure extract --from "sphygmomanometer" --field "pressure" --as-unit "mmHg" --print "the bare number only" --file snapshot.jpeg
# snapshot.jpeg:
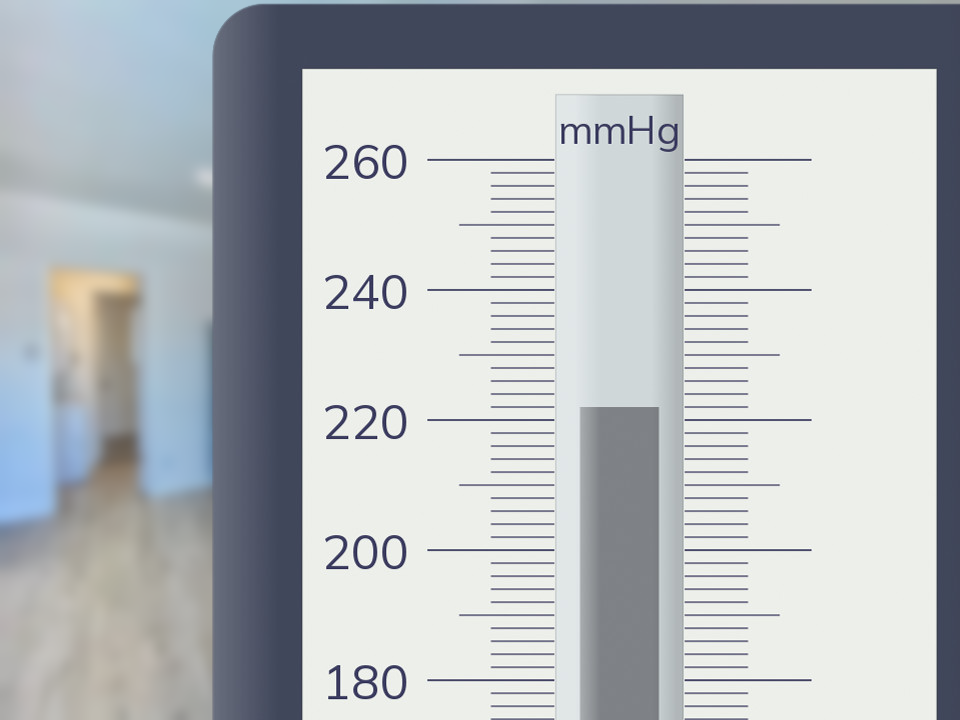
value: 222
